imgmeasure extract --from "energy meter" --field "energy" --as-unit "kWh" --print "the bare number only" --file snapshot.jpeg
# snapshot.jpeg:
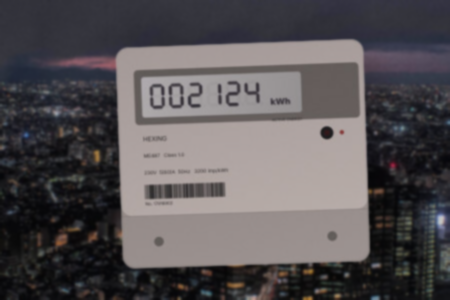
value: 2124
